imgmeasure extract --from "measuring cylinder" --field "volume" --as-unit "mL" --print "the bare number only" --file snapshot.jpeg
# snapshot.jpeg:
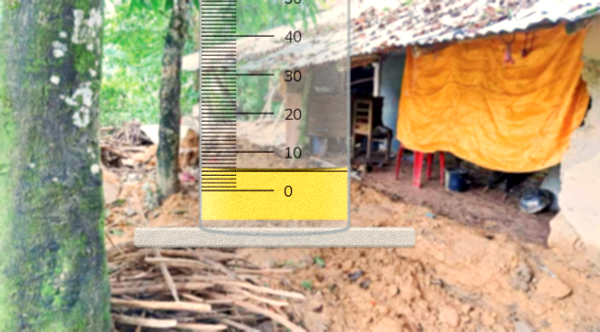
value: 5
